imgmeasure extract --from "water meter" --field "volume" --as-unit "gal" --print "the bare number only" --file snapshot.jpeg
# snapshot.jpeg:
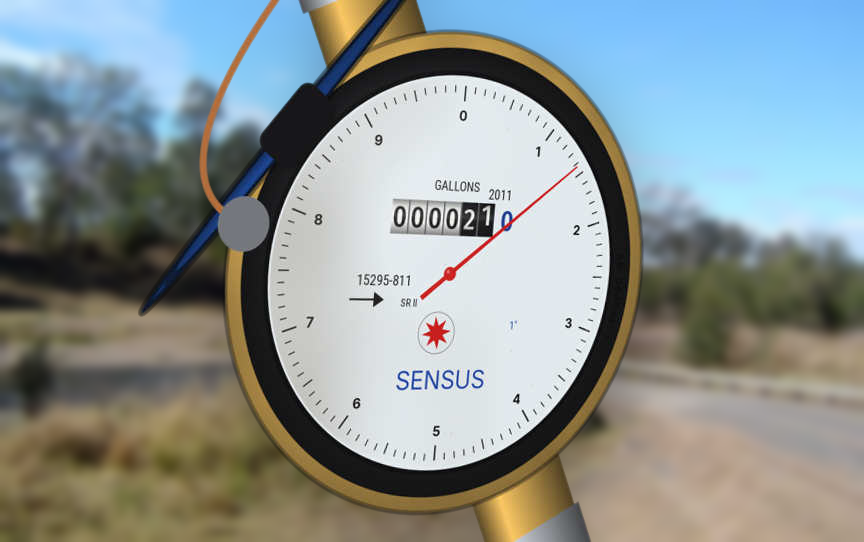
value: 211.4
